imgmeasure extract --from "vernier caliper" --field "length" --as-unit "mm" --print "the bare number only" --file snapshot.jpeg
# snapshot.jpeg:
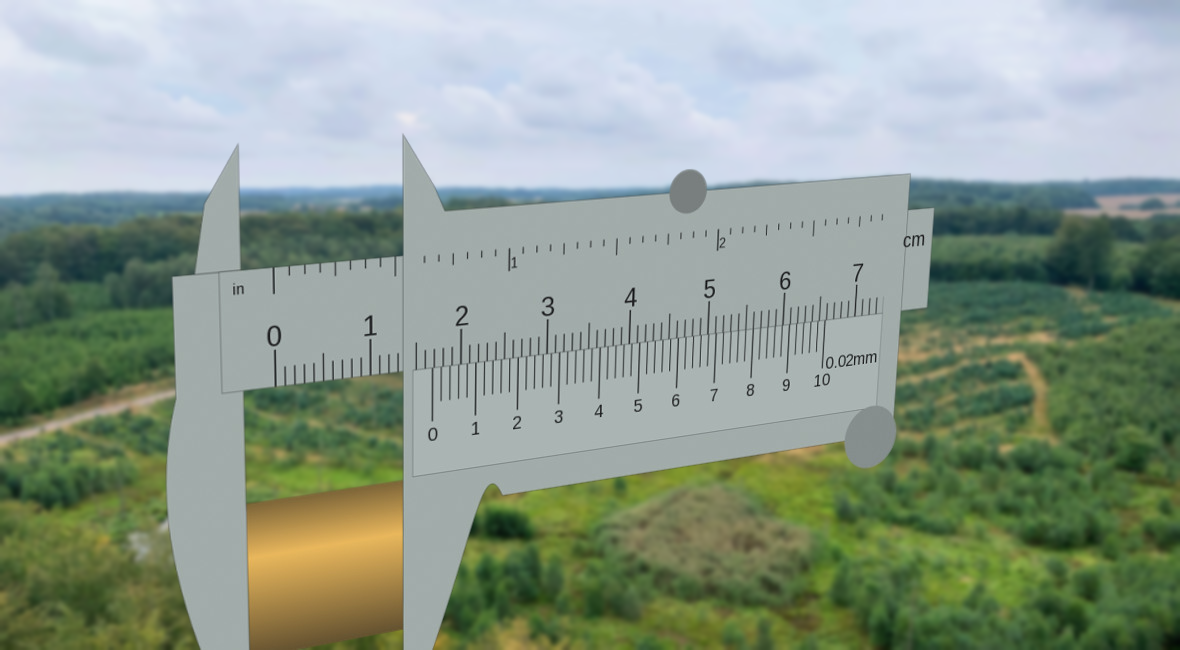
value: 16.8
